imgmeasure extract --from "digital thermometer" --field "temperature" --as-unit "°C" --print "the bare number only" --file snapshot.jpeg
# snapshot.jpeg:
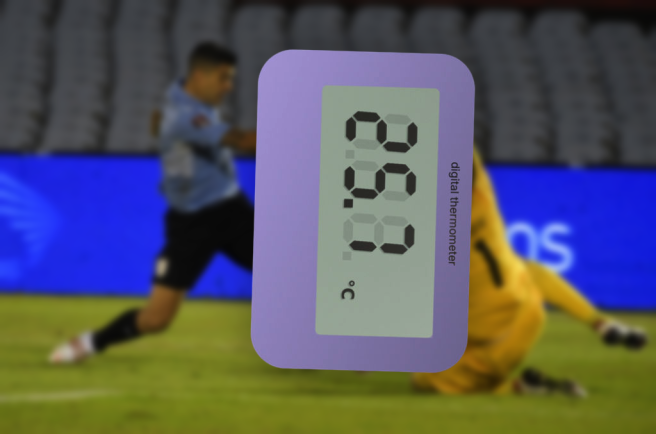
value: 25.7
